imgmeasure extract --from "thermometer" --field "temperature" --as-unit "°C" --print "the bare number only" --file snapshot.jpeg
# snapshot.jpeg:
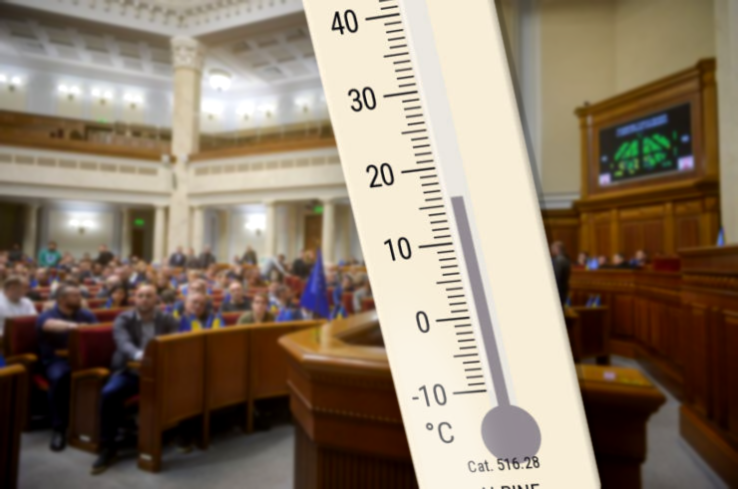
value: 16
